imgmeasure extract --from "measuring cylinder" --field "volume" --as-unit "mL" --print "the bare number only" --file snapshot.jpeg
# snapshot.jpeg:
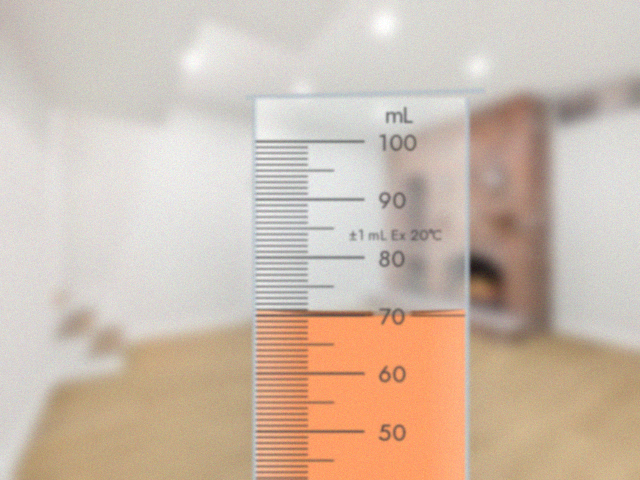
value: 70
